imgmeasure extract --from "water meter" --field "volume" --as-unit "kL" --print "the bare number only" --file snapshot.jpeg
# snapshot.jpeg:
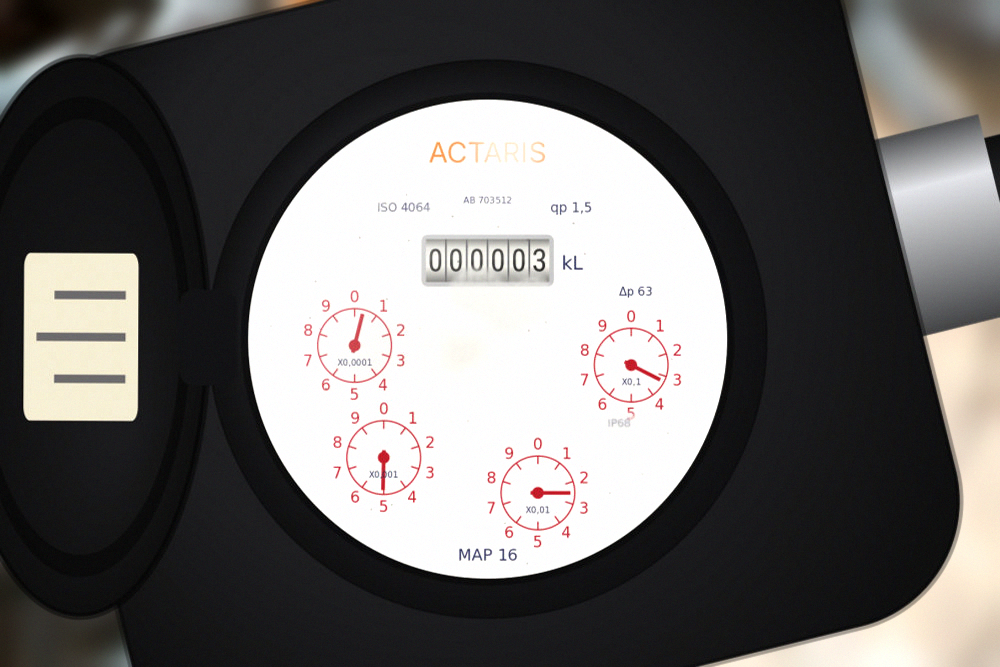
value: 3.3250
